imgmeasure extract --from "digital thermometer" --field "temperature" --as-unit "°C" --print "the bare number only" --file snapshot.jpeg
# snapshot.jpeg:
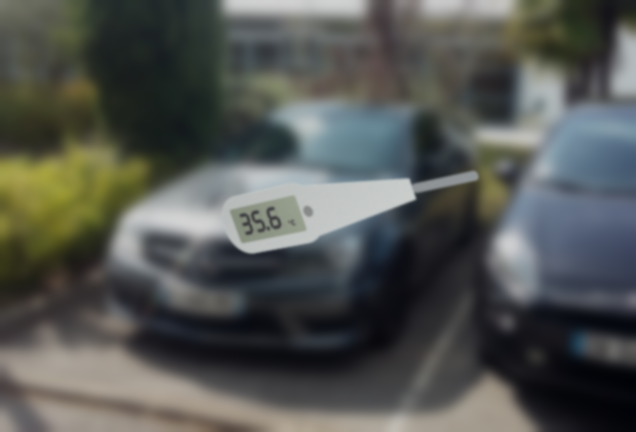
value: 35.6
